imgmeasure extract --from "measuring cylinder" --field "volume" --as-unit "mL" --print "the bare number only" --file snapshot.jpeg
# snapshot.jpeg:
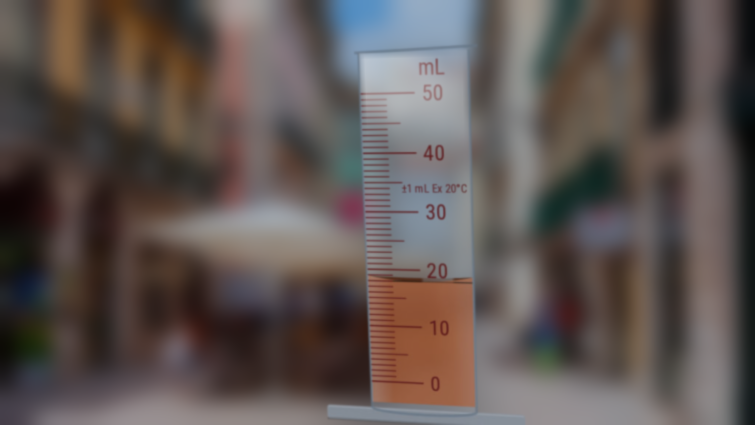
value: 18
